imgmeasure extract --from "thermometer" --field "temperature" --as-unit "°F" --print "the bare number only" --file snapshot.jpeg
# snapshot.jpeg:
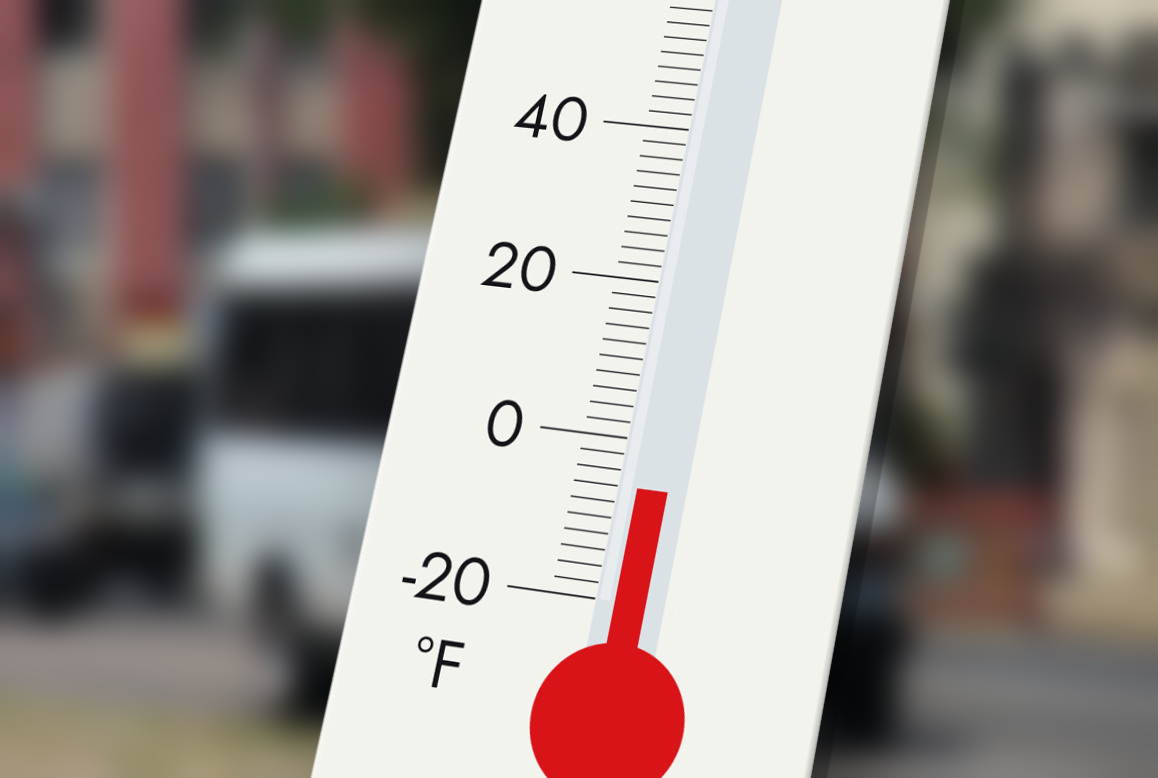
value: -6
